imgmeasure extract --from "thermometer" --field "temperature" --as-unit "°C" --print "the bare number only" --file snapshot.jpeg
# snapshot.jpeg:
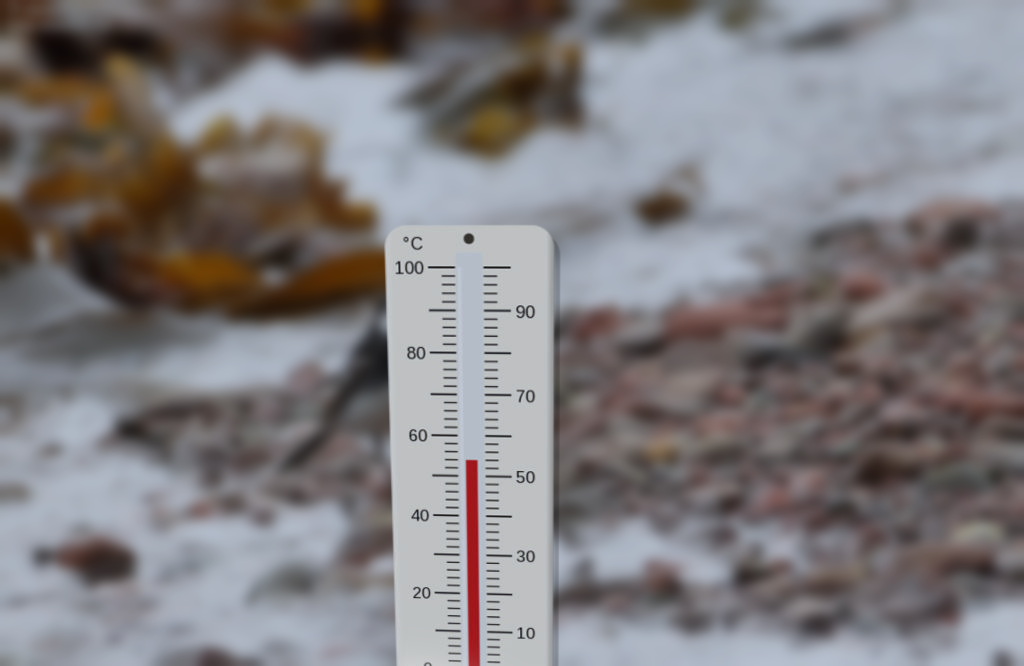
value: 54
